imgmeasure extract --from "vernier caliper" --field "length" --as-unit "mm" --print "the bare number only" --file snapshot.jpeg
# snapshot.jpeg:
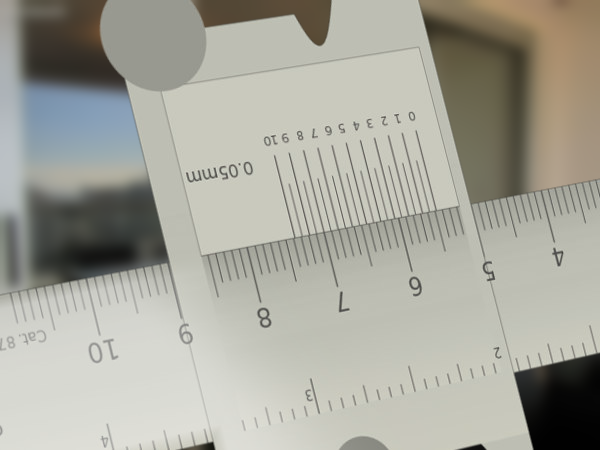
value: 54.8
